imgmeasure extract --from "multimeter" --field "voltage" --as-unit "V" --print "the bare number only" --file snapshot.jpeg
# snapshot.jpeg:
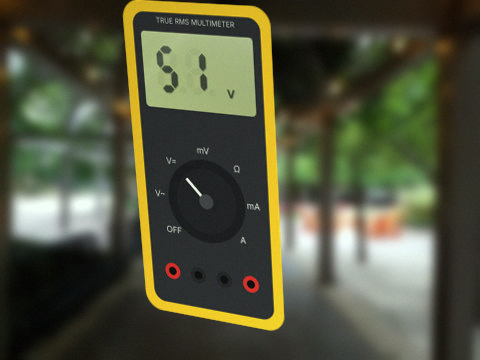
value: 51
